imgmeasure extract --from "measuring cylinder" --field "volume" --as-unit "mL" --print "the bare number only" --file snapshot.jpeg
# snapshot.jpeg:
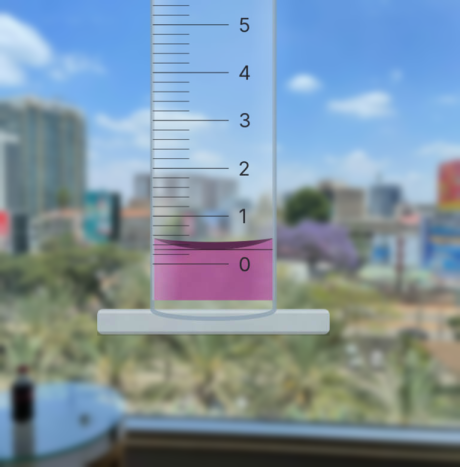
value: 0.3
